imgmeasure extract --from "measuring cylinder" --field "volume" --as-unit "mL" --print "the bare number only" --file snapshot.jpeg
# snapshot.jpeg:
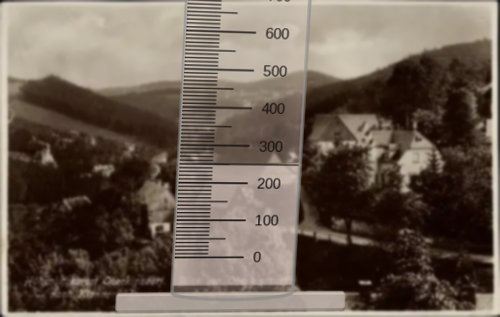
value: 250
